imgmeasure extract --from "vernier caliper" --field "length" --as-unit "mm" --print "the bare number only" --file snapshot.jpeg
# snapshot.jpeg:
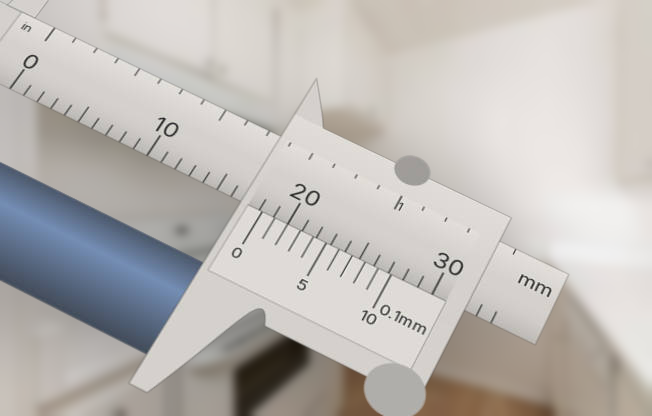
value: 18.2
